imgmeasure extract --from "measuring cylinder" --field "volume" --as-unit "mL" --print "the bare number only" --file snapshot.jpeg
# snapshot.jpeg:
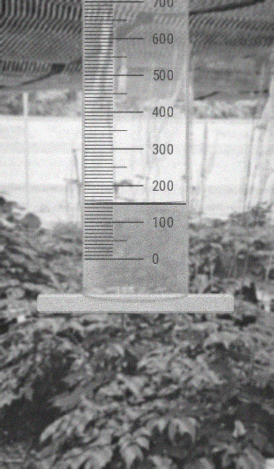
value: 150
